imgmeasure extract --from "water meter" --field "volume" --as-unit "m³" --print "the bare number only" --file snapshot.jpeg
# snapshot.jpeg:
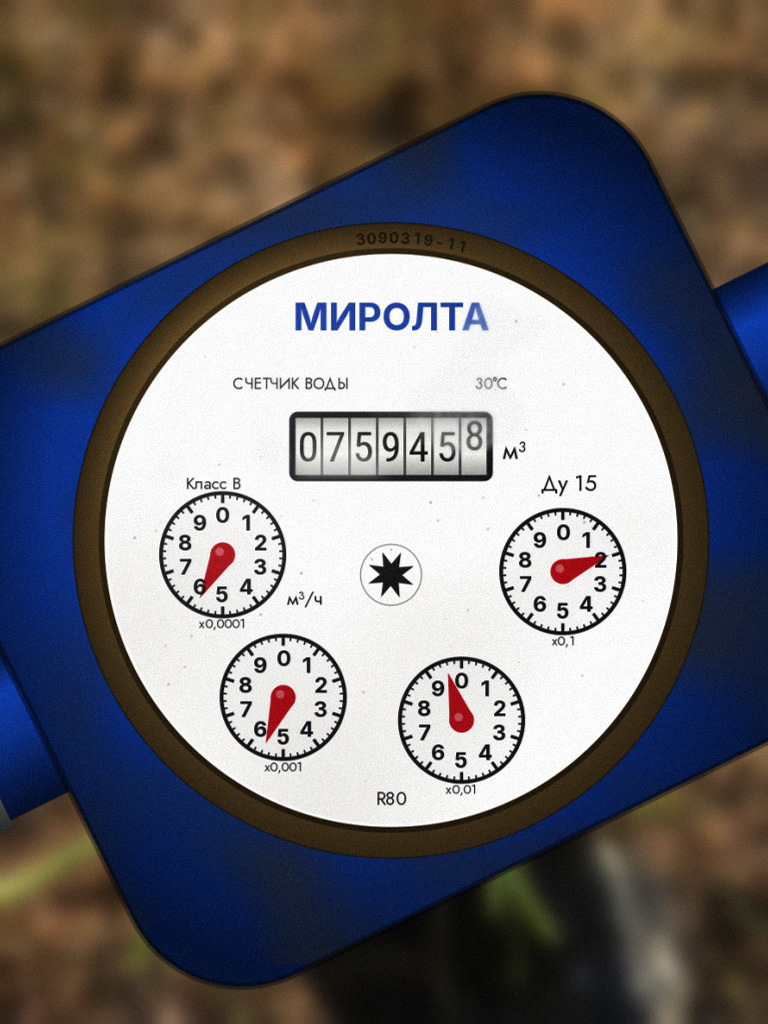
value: 759458.1955
